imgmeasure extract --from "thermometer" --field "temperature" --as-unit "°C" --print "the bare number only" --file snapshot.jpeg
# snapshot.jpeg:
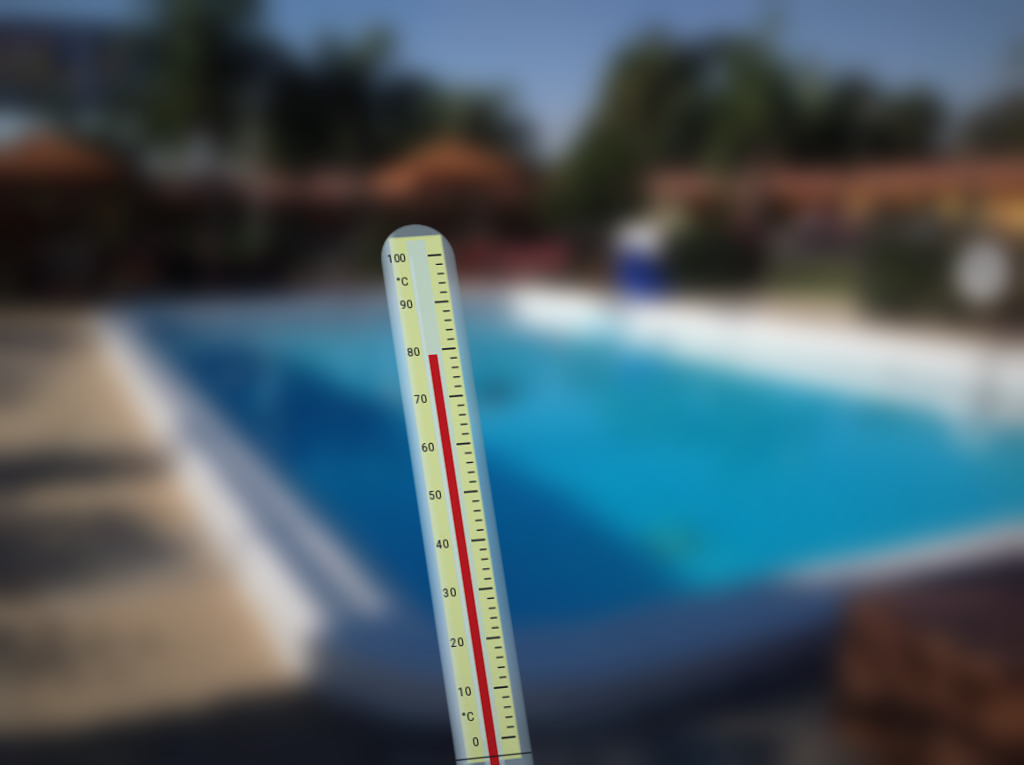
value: 79
